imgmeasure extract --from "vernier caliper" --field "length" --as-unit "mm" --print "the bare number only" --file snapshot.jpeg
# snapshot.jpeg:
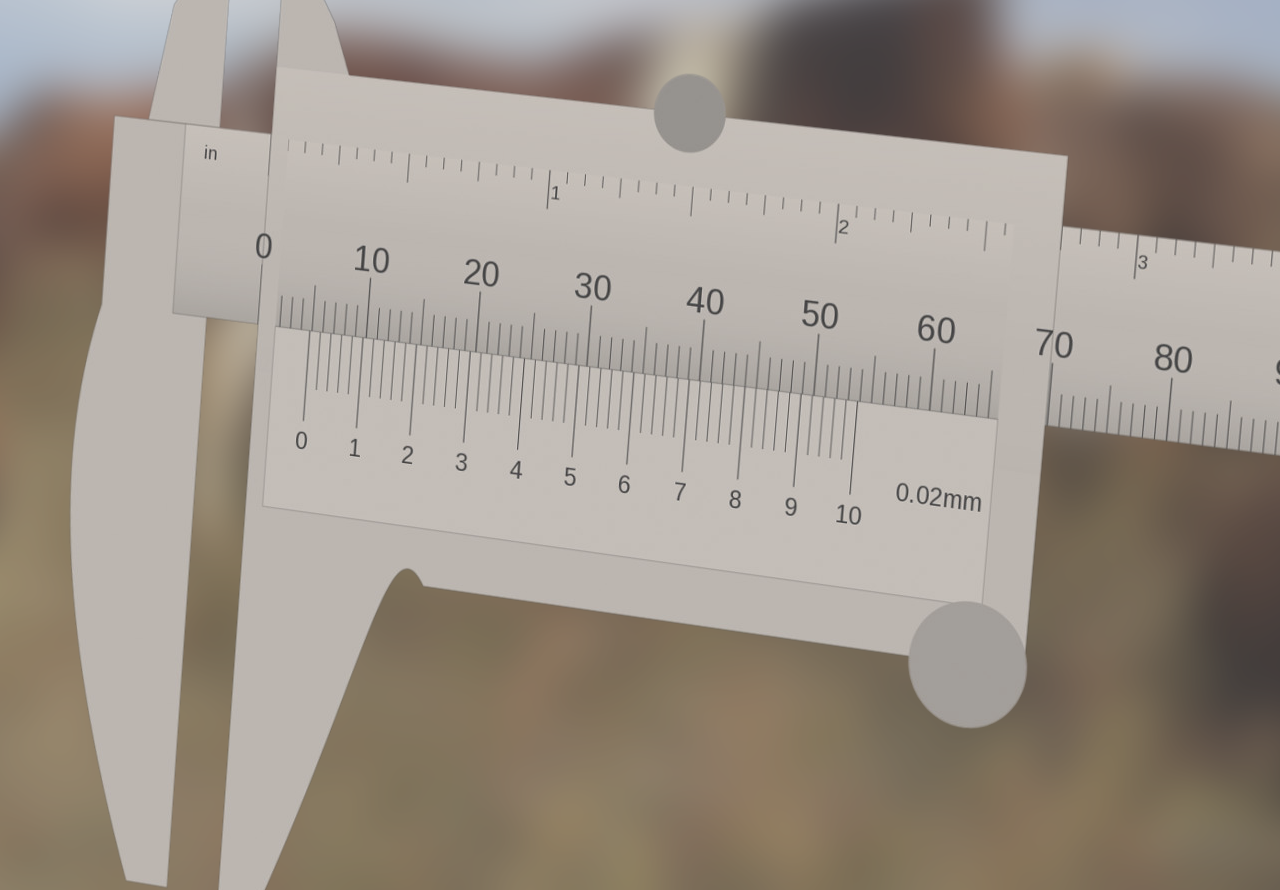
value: 4.8
